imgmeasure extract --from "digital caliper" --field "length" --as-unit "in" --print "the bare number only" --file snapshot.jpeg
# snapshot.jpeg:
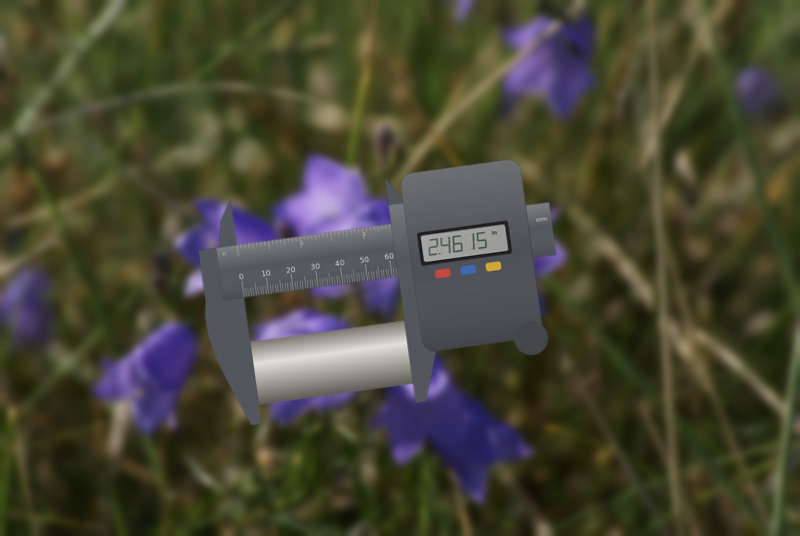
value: 2.4615
